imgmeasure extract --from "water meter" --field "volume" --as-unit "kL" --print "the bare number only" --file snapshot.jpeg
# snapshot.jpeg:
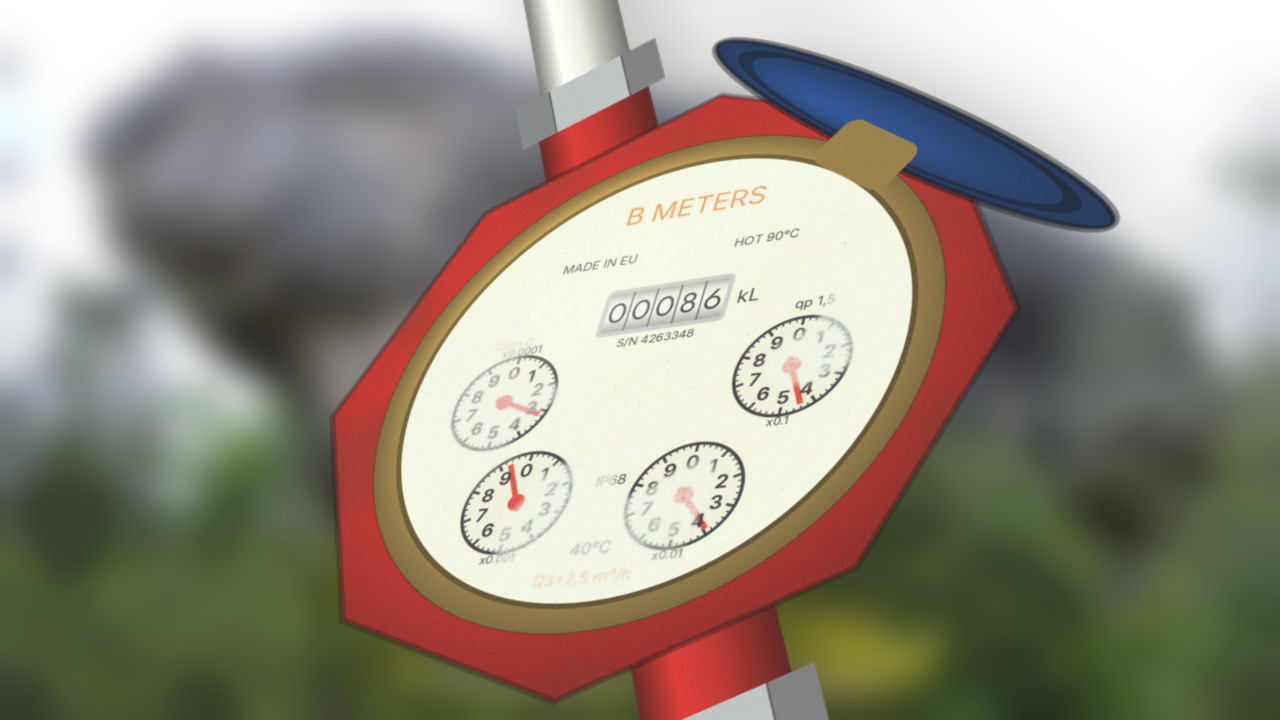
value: 86.4393
